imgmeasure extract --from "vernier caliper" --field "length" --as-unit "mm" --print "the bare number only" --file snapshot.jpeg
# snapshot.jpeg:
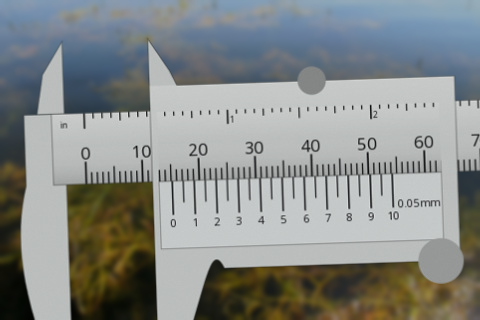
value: 15.2
